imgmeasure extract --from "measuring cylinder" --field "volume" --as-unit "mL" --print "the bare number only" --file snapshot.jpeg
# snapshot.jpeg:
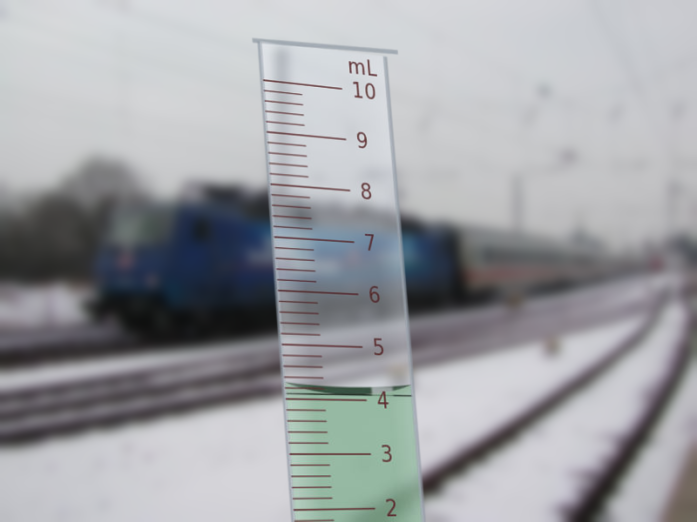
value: 4.1
